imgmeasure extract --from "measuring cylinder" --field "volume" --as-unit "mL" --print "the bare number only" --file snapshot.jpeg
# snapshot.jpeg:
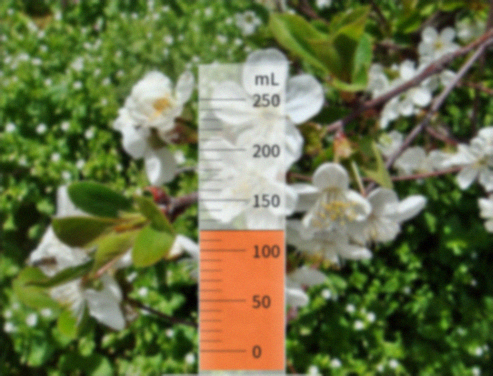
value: 120
